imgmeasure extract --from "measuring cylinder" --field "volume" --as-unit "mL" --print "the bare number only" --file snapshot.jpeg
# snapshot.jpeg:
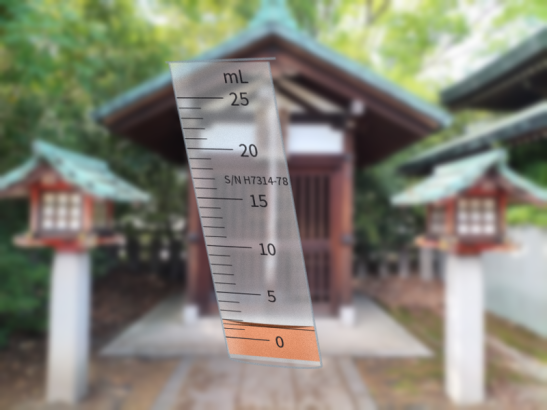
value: 1.5
